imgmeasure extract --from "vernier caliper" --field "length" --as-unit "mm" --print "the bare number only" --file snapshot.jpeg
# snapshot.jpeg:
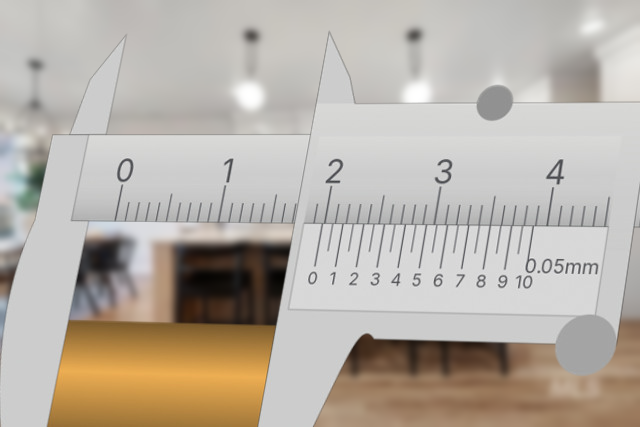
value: 19.8
